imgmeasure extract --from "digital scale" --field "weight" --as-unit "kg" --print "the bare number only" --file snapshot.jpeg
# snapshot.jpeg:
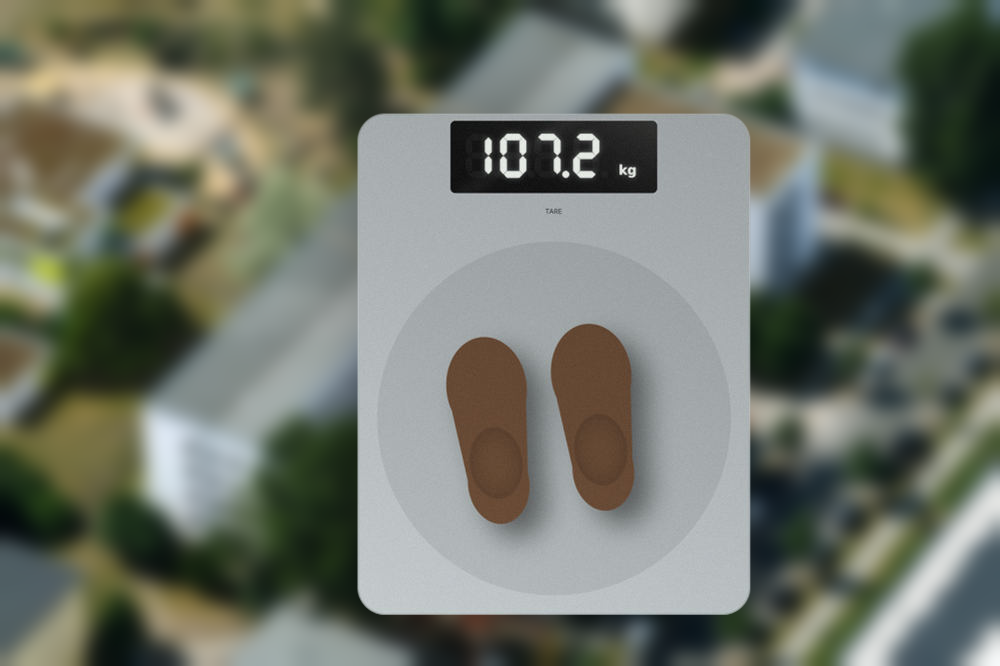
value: 107.2
